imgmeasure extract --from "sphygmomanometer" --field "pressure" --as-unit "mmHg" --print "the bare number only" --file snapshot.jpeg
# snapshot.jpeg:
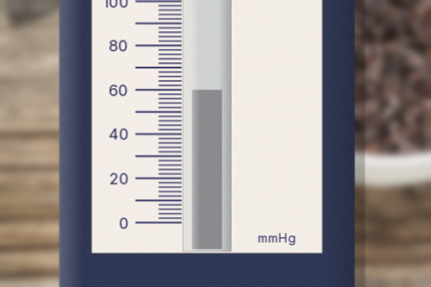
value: 60
